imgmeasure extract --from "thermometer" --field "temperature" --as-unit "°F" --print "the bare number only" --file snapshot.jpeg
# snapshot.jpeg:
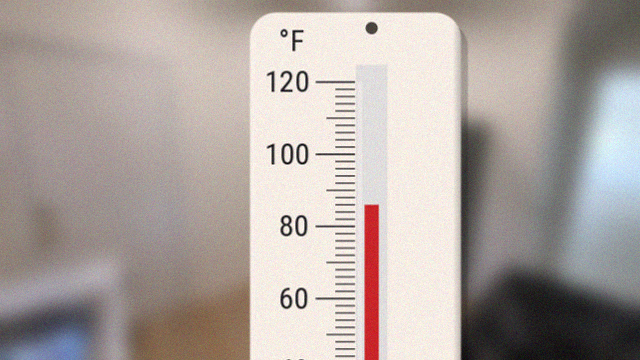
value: 86
